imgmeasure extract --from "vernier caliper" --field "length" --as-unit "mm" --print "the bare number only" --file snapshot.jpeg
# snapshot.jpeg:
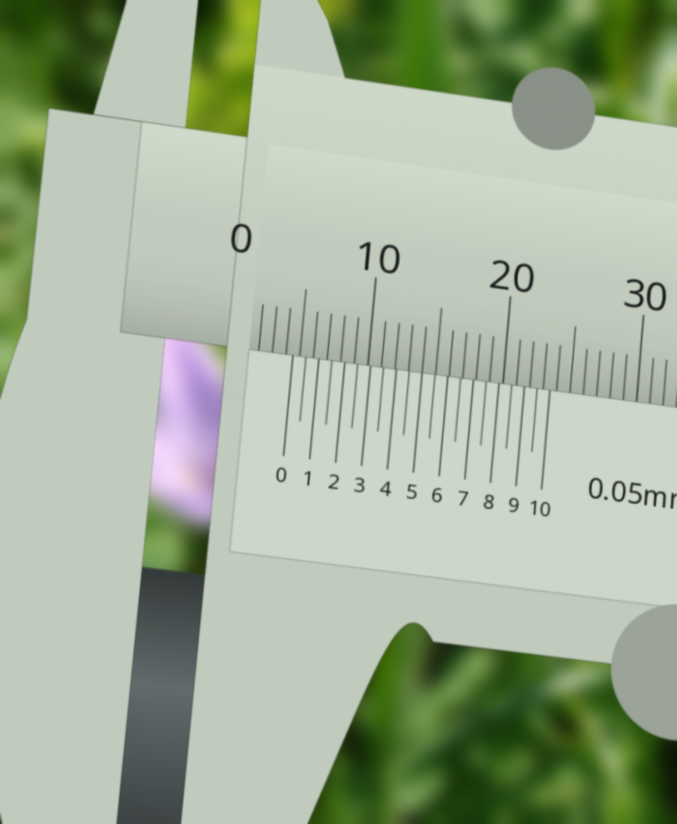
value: 4.5
